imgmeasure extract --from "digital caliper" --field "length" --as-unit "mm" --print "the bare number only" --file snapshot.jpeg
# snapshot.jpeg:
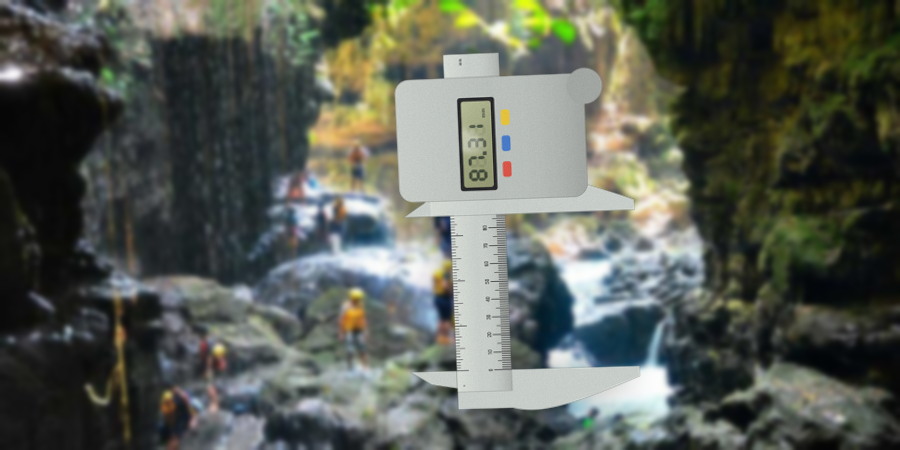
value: 87.31
